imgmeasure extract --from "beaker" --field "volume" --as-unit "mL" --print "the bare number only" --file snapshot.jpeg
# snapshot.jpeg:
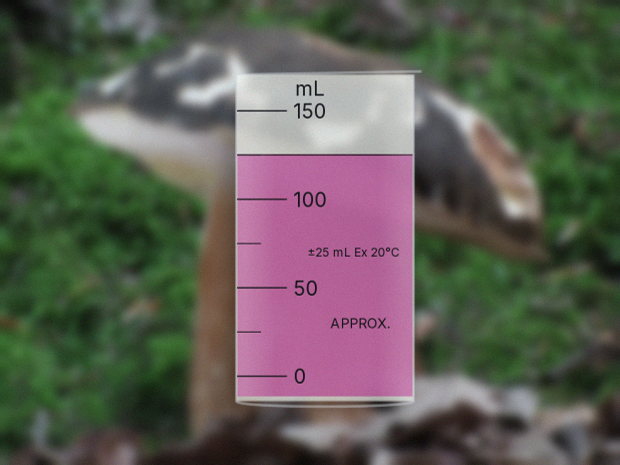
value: 125
